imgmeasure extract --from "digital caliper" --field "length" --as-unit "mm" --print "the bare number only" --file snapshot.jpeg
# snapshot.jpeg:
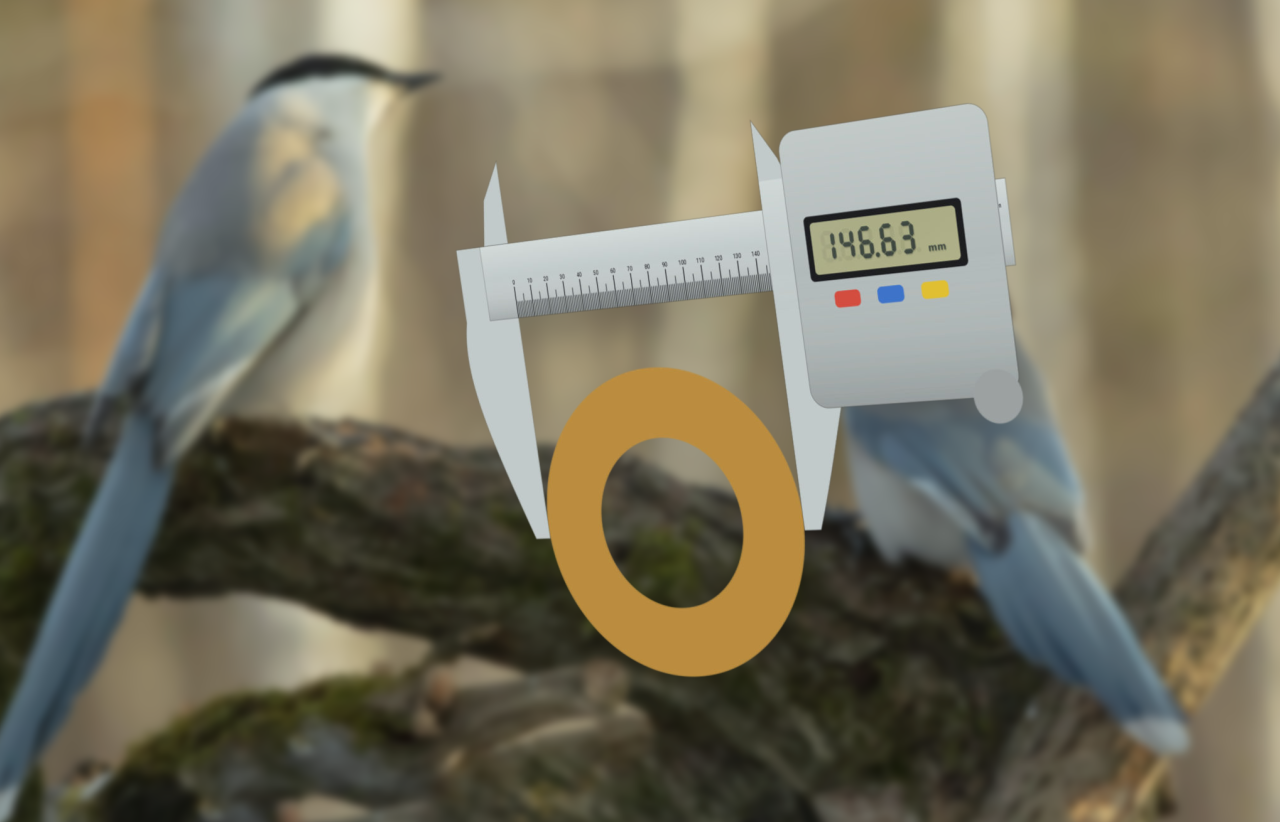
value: 146.63
